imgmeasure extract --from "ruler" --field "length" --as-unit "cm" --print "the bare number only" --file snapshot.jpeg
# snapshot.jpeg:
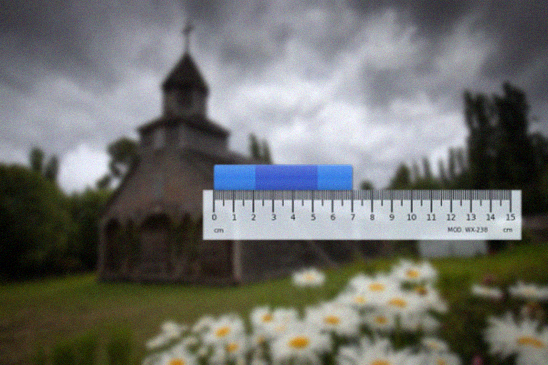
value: 7
